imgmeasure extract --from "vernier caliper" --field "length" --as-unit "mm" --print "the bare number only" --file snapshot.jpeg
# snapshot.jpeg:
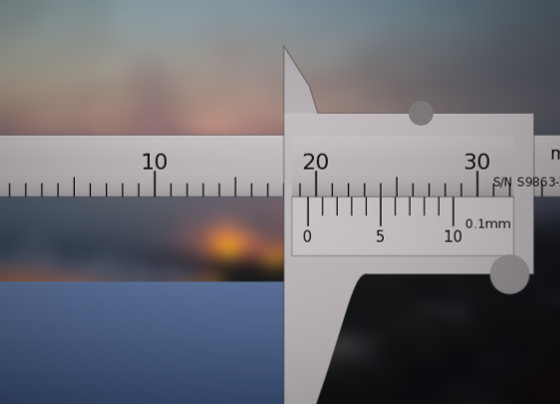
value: 19.5
